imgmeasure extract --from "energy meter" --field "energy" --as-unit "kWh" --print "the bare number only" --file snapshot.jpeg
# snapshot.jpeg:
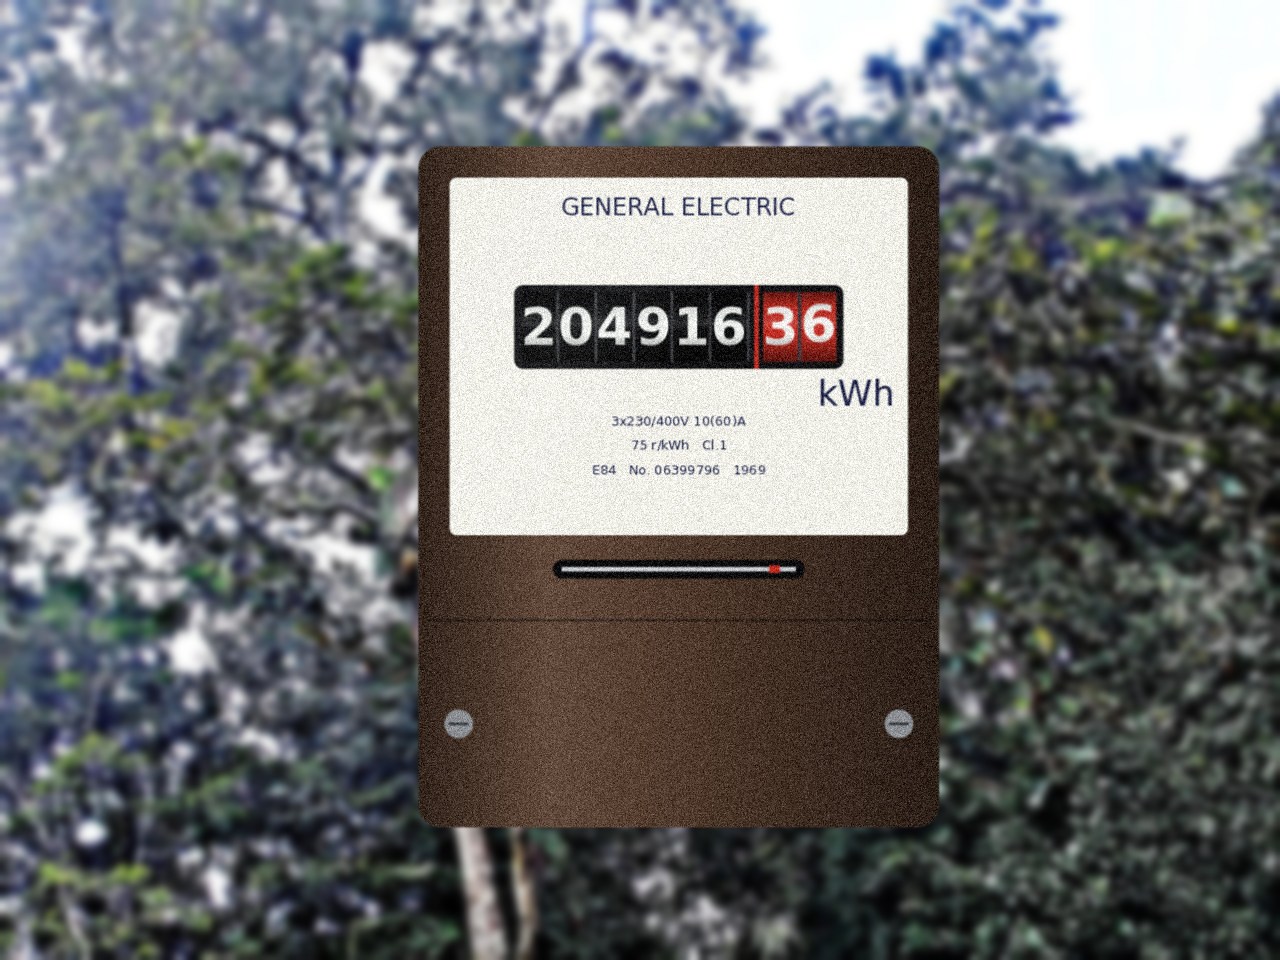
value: 204916.36
